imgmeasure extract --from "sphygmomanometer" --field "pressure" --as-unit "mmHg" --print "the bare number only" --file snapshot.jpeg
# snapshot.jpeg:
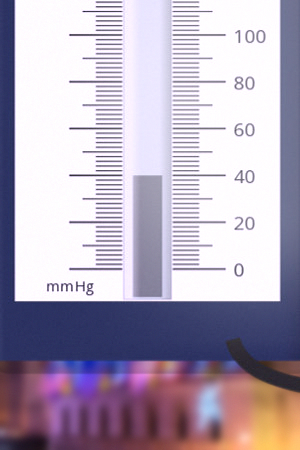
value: 40
